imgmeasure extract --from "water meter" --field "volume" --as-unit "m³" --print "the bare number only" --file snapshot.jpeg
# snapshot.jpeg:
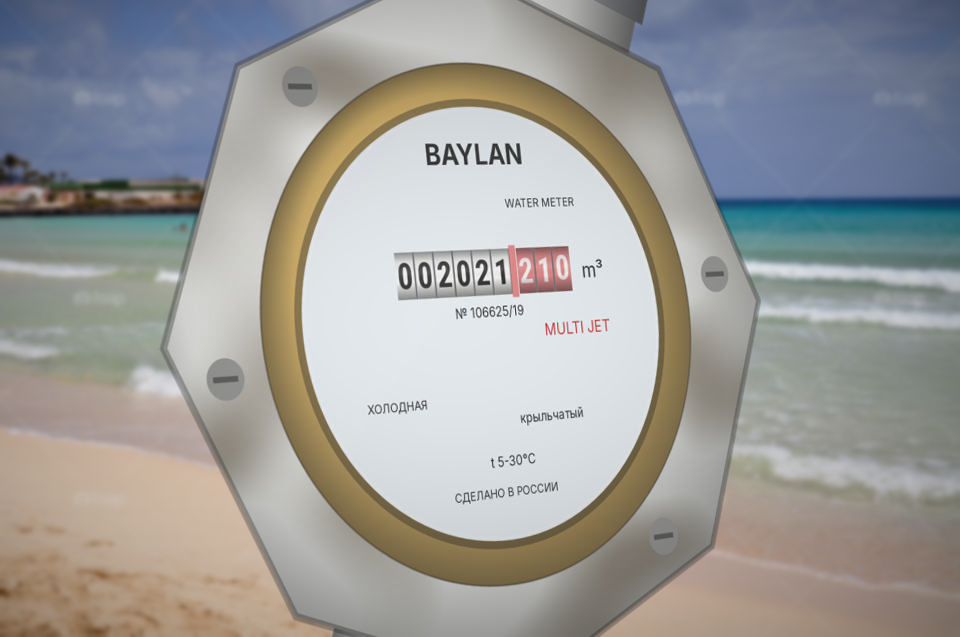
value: 2021.210
